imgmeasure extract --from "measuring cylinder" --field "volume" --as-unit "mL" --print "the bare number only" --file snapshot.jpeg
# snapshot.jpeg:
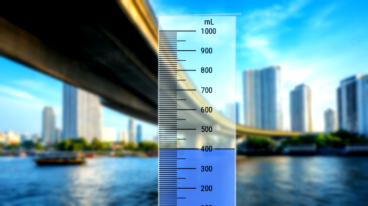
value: 400
